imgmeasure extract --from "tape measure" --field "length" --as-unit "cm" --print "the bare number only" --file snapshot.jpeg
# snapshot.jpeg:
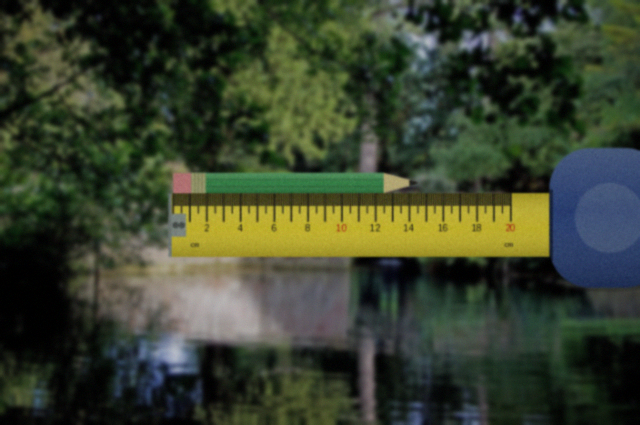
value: 14.5
